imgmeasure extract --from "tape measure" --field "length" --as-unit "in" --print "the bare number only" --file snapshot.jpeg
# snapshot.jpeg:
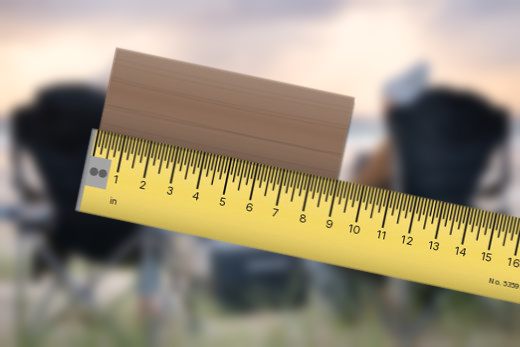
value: 9
